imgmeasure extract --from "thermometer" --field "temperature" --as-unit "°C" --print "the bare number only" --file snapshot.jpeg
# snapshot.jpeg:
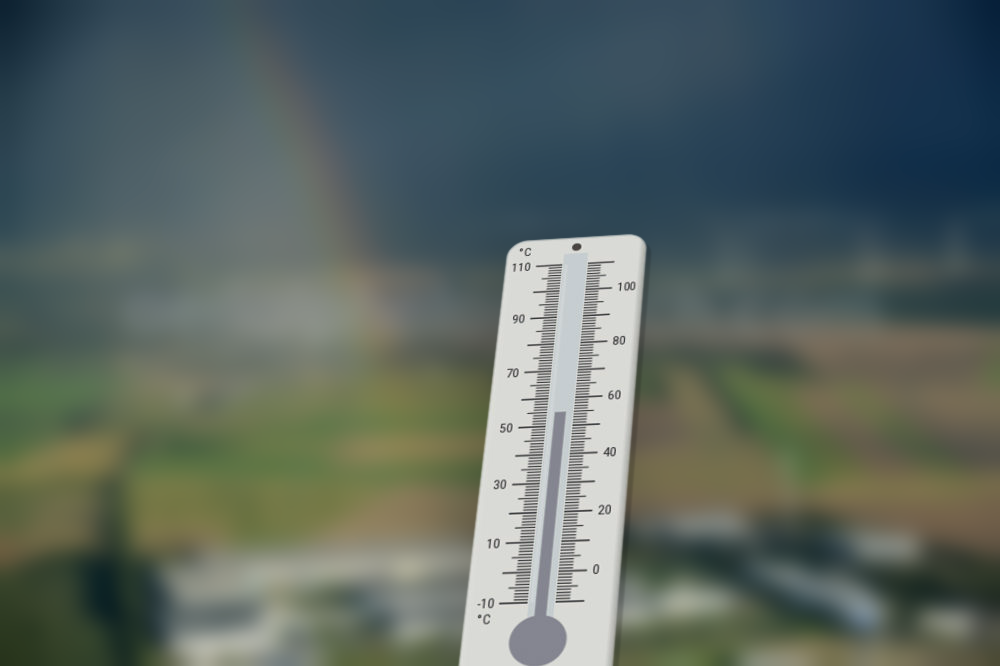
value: 55
